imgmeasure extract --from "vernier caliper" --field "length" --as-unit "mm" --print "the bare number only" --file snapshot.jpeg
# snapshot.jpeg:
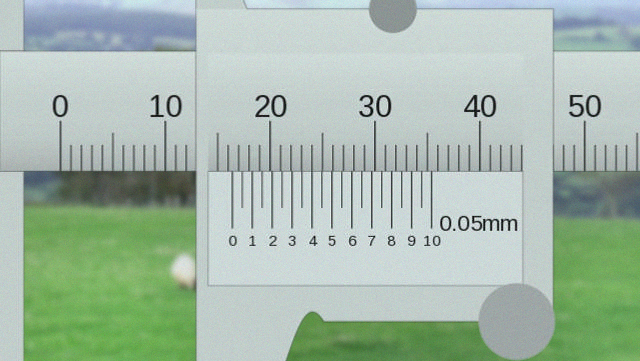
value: 16.4
